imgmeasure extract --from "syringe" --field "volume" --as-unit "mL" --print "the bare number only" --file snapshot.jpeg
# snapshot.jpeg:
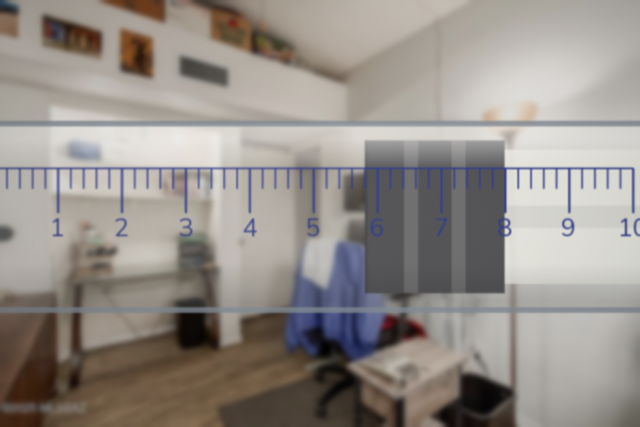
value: 5.8
